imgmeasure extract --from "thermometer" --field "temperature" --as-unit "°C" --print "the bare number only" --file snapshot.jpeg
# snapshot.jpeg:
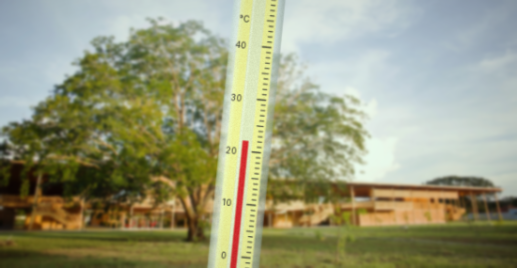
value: 22
